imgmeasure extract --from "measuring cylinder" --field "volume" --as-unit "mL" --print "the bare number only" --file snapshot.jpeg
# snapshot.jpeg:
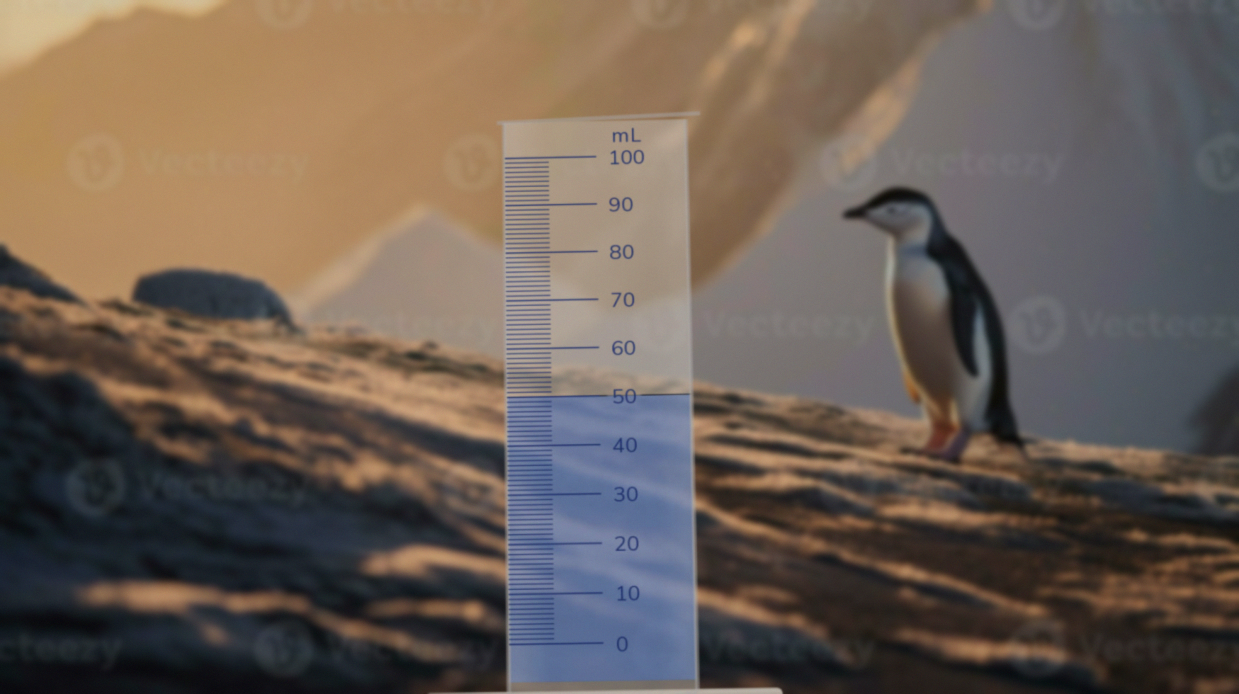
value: 50
